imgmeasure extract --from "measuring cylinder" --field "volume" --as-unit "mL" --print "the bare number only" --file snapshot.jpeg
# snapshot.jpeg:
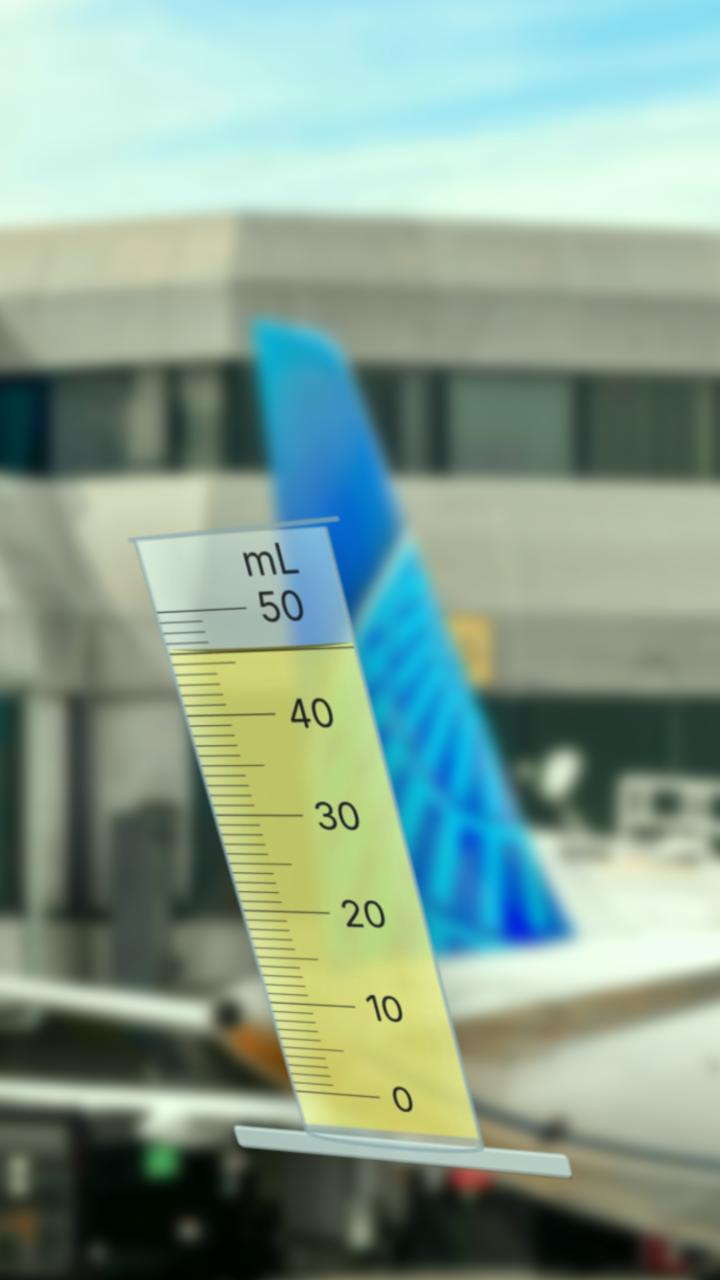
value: 46
